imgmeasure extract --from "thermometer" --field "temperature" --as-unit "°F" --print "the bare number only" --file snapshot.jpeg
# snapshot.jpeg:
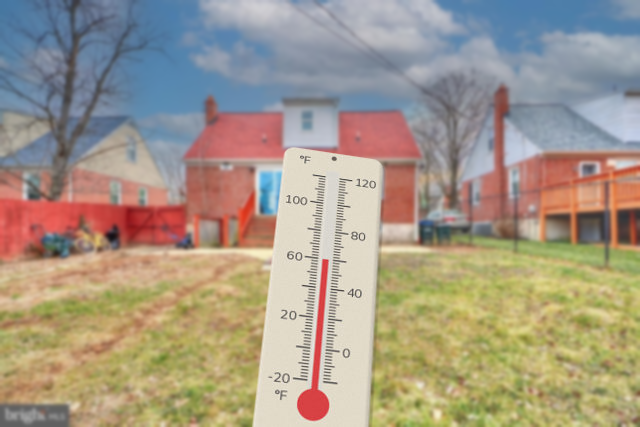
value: 60
